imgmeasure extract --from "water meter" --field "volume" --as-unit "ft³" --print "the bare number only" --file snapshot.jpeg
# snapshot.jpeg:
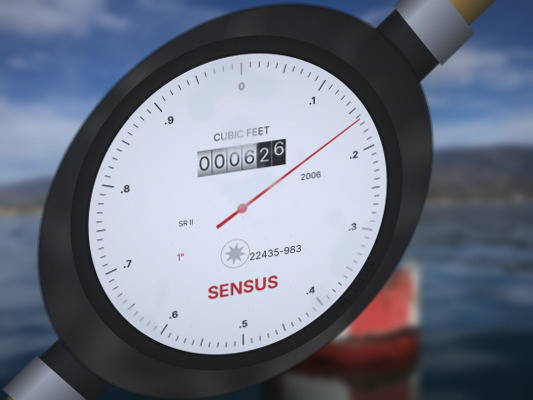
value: 626.16
